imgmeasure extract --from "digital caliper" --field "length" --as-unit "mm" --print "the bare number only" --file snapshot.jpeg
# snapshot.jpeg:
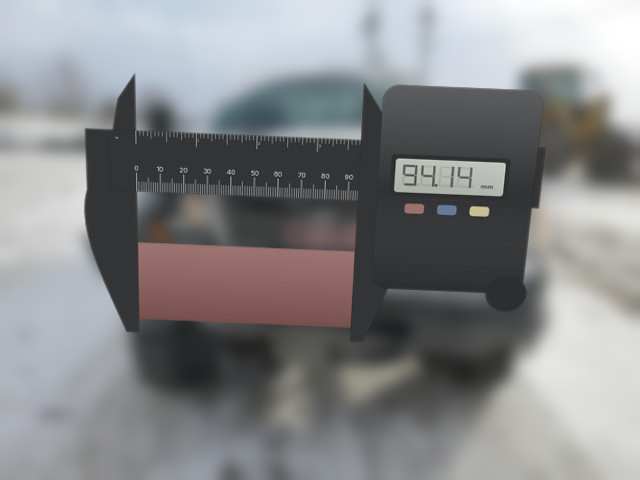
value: 94.14
